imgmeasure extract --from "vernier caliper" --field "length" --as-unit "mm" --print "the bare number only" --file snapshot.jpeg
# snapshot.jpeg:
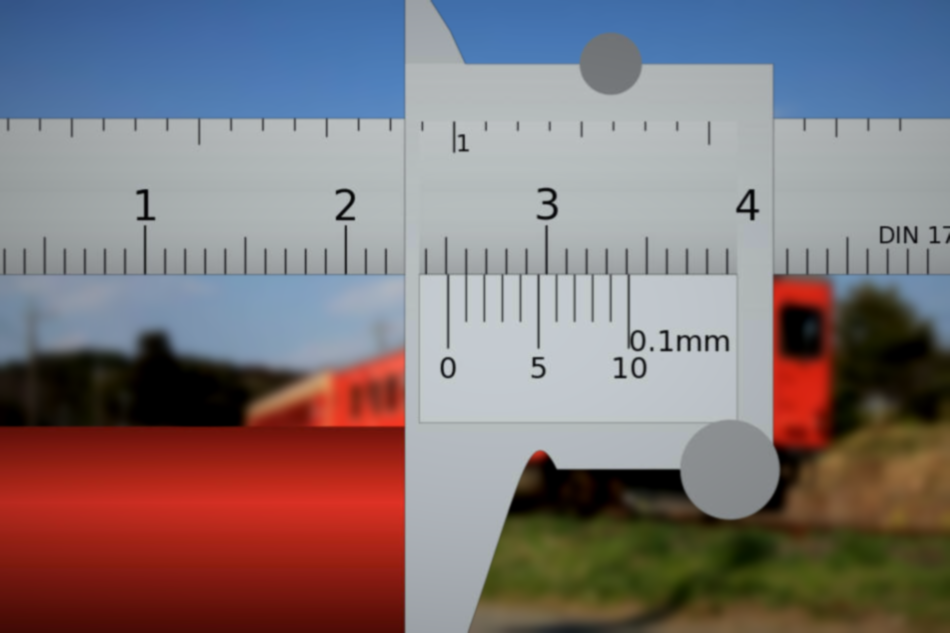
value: 25.1
